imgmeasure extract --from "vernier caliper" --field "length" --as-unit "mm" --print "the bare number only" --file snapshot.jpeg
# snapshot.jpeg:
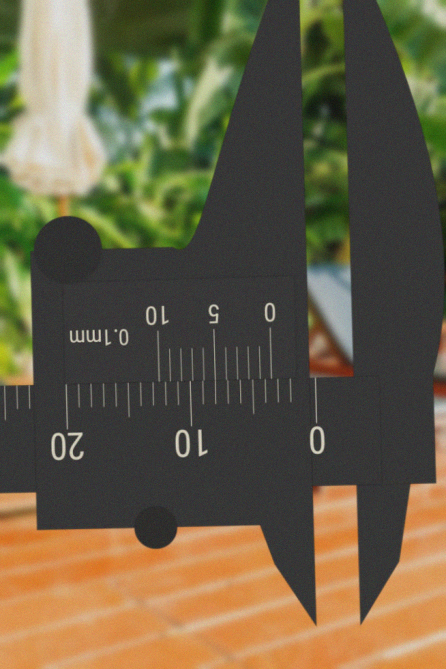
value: 3.5
